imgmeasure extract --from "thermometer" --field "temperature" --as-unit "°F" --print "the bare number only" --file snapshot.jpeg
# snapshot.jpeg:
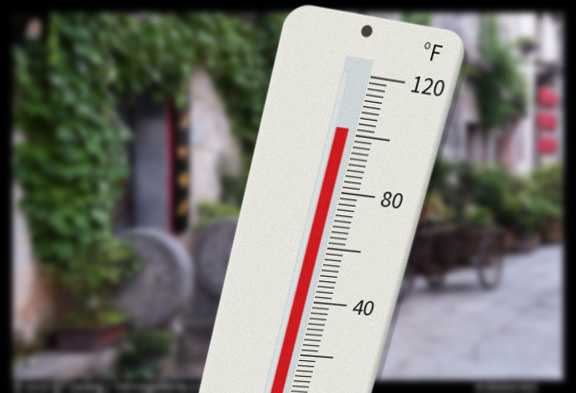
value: 102
